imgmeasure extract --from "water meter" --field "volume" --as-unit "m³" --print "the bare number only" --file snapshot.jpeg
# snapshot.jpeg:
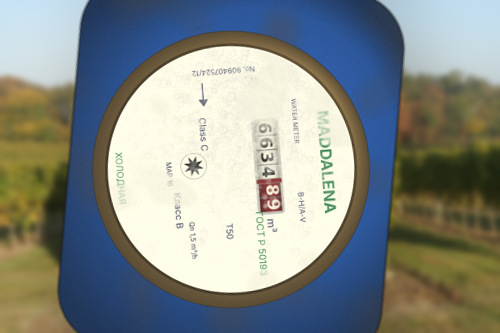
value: 6634.89
